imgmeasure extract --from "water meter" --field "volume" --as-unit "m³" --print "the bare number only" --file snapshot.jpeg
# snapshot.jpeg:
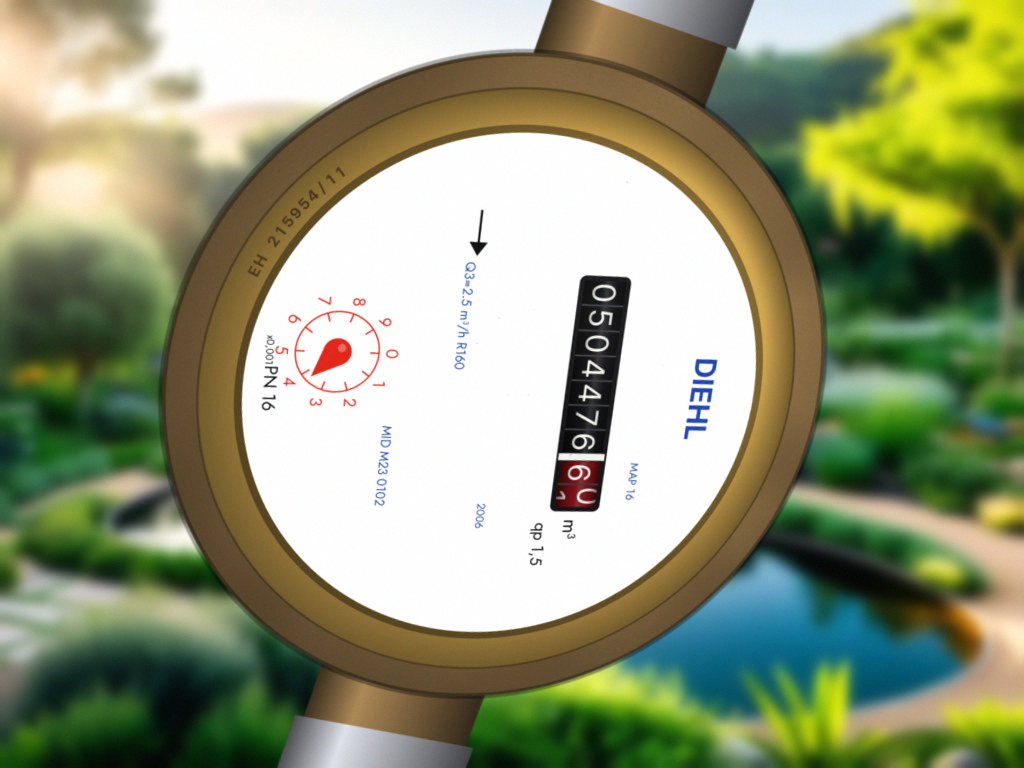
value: 504476.603
